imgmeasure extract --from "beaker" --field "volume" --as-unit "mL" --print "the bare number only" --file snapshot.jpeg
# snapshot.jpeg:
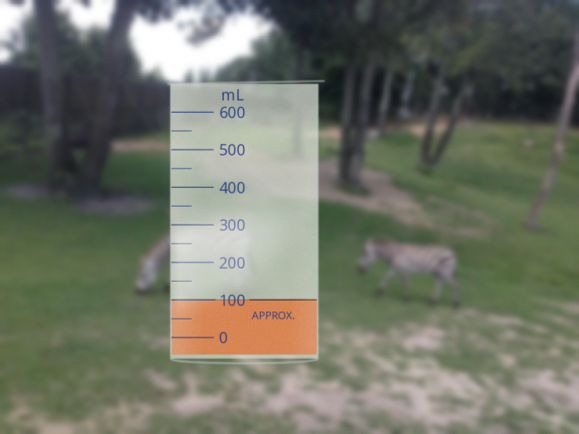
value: 100
